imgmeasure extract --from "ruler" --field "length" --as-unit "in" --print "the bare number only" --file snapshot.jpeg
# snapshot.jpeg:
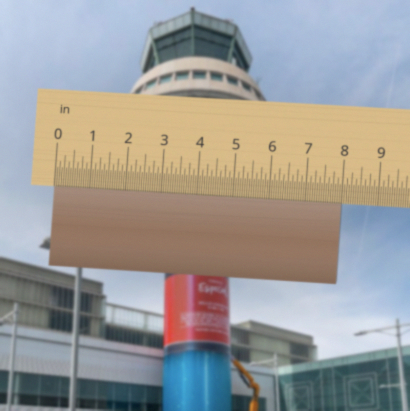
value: 8
